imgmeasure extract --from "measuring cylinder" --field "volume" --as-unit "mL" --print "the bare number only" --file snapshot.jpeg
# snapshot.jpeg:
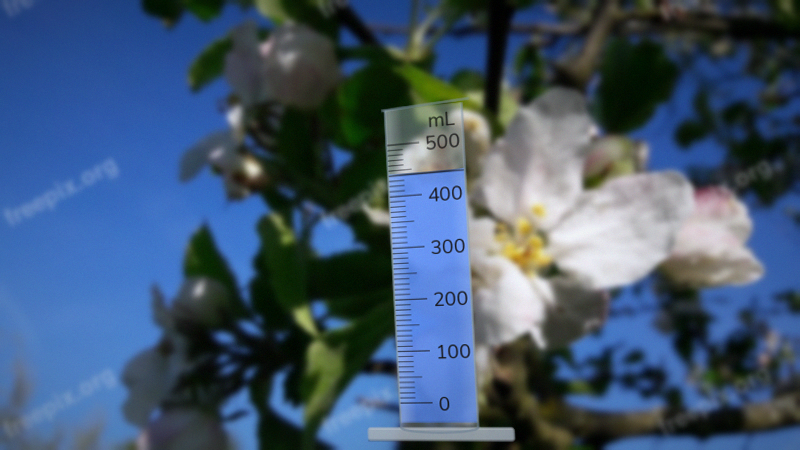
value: 440
